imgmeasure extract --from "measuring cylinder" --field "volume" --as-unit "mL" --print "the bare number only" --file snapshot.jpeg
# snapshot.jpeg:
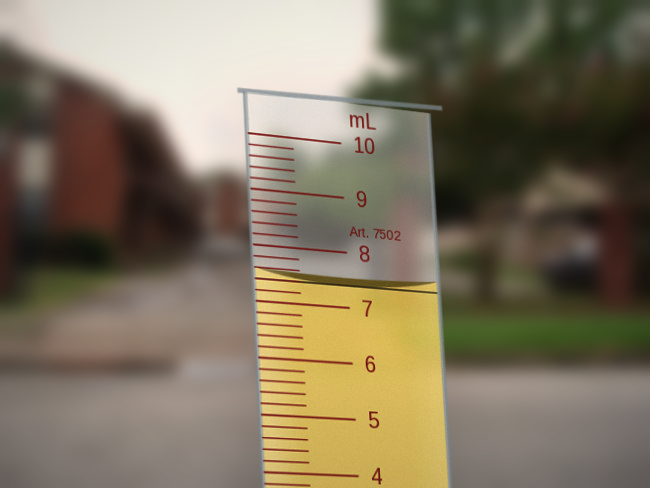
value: 7.4
